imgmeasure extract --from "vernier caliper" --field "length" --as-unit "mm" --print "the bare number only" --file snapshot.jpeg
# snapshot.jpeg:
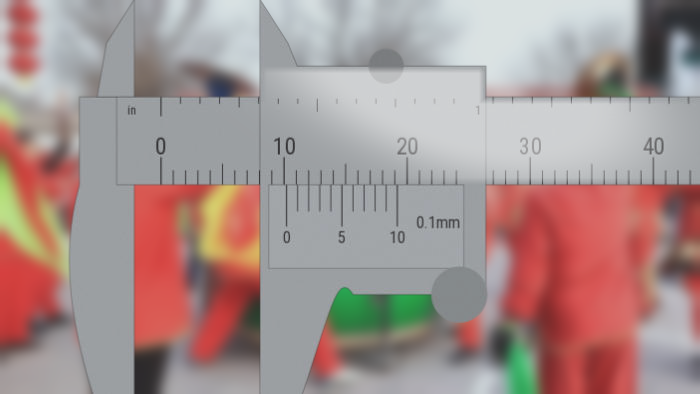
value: 10.2
